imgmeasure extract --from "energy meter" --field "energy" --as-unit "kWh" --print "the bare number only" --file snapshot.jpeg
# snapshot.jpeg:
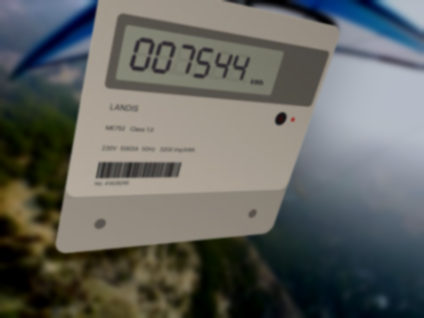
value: 7544
